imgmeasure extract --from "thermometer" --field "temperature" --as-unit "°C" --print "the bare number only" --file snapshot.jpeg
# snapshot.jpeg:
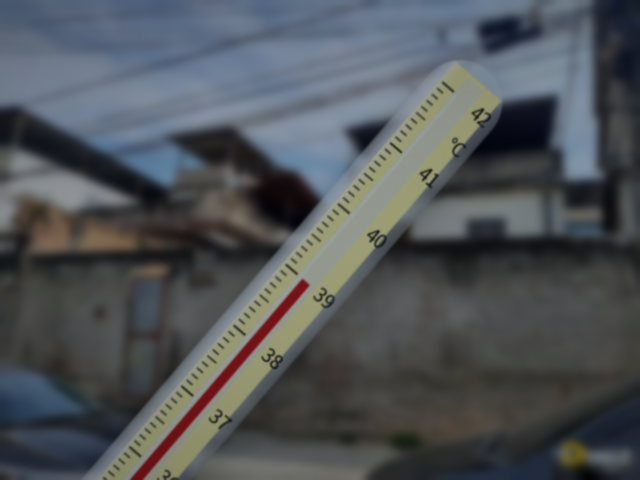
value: 39
